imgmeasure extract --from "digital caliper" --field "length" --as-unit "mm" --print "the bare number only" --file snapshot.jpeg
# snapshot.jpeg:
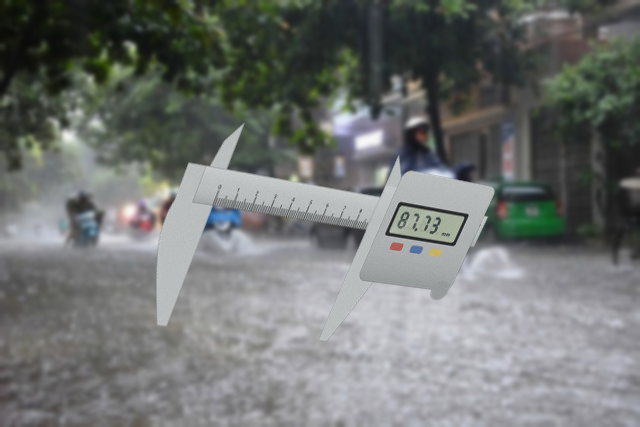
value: 87.73
